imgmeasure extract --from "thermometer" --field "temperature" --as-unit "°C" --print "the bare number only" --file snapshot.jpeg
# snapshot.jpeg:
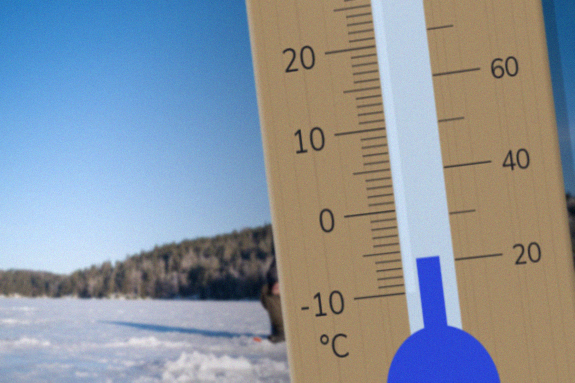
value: -6
